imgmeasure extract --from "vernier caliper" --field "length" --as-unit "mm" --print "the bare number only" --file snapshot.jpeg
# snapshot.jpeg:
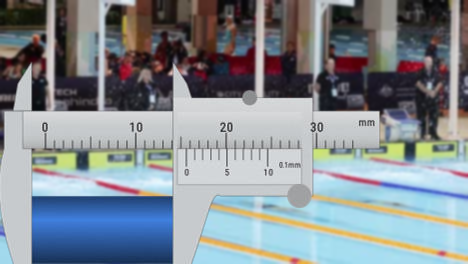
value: 15.6
